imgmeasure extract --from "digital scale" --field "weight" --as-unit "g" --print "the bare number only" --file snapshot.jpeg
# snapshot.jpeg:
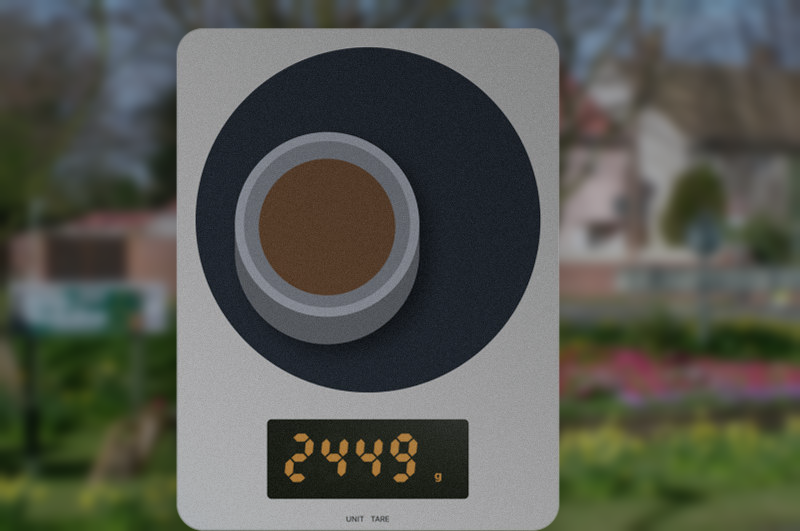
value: 2449
